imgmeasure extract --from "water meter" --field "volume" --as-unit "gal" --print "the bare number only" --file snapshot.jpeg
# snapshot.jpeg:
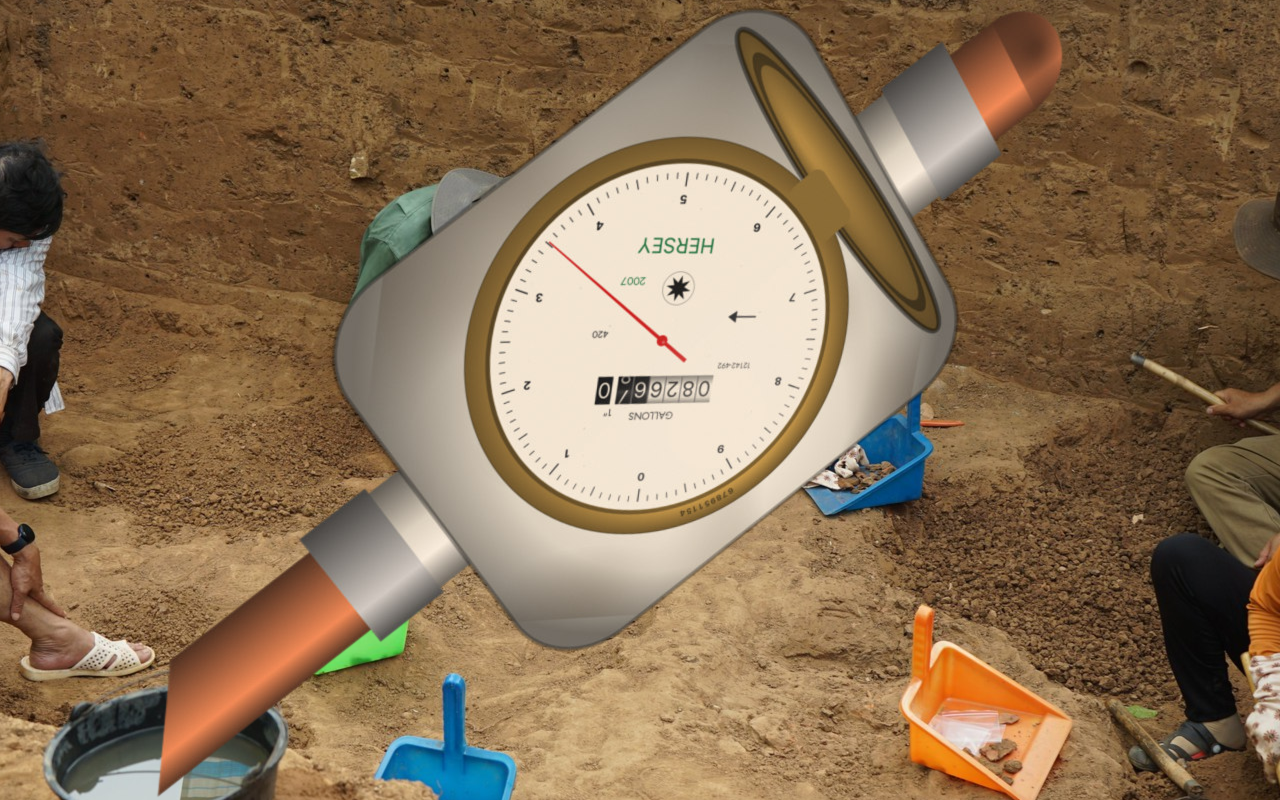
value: 826673.5
